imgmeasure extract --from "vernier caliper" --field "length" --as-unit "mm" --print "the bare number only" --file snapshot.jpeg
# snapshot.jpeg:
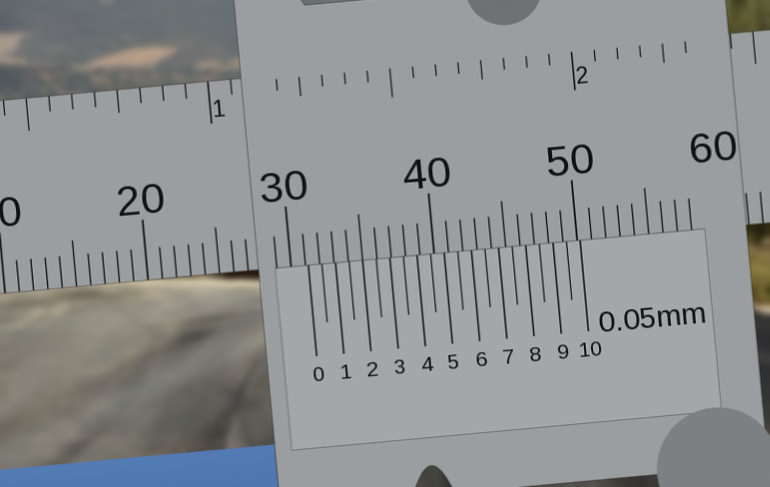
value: 31.2
